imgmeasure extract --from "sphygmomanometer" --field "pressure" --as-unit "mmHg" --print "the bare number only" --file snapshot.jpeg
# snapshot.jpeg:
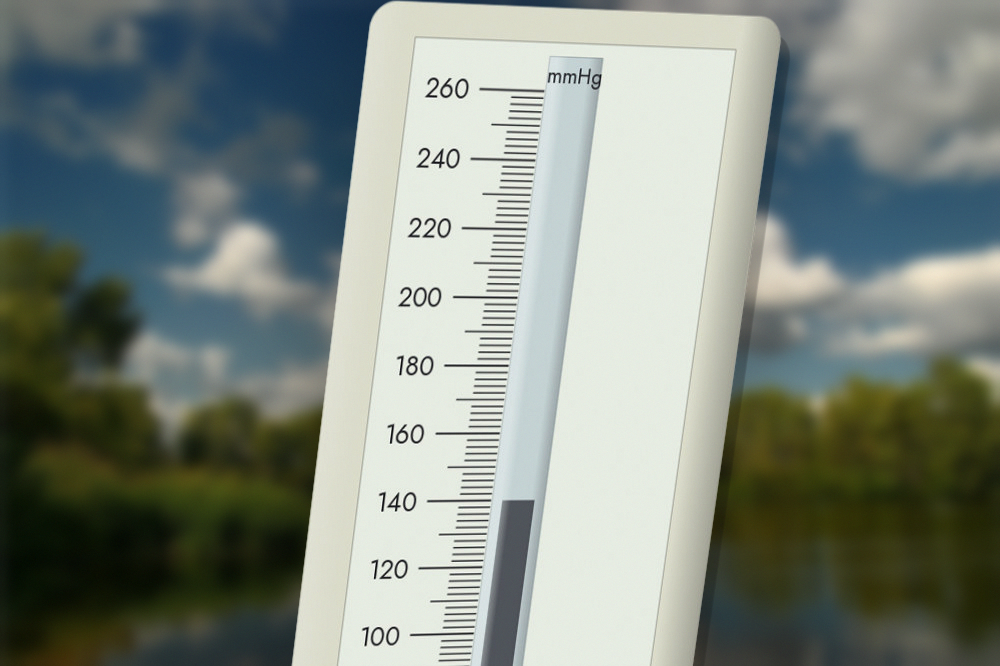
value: 140
